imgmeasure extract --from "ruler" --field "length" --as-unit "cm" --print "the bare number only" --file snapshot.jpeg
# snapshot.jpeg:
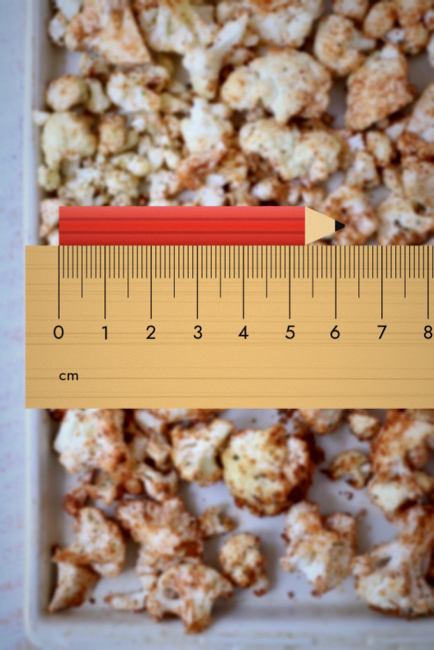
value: 6.2
